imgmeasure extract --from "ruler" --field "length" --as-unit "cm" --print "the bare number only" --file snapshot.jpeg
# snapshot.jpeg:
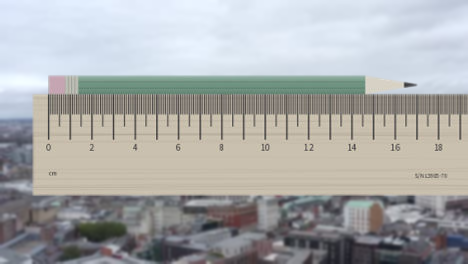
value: 17
